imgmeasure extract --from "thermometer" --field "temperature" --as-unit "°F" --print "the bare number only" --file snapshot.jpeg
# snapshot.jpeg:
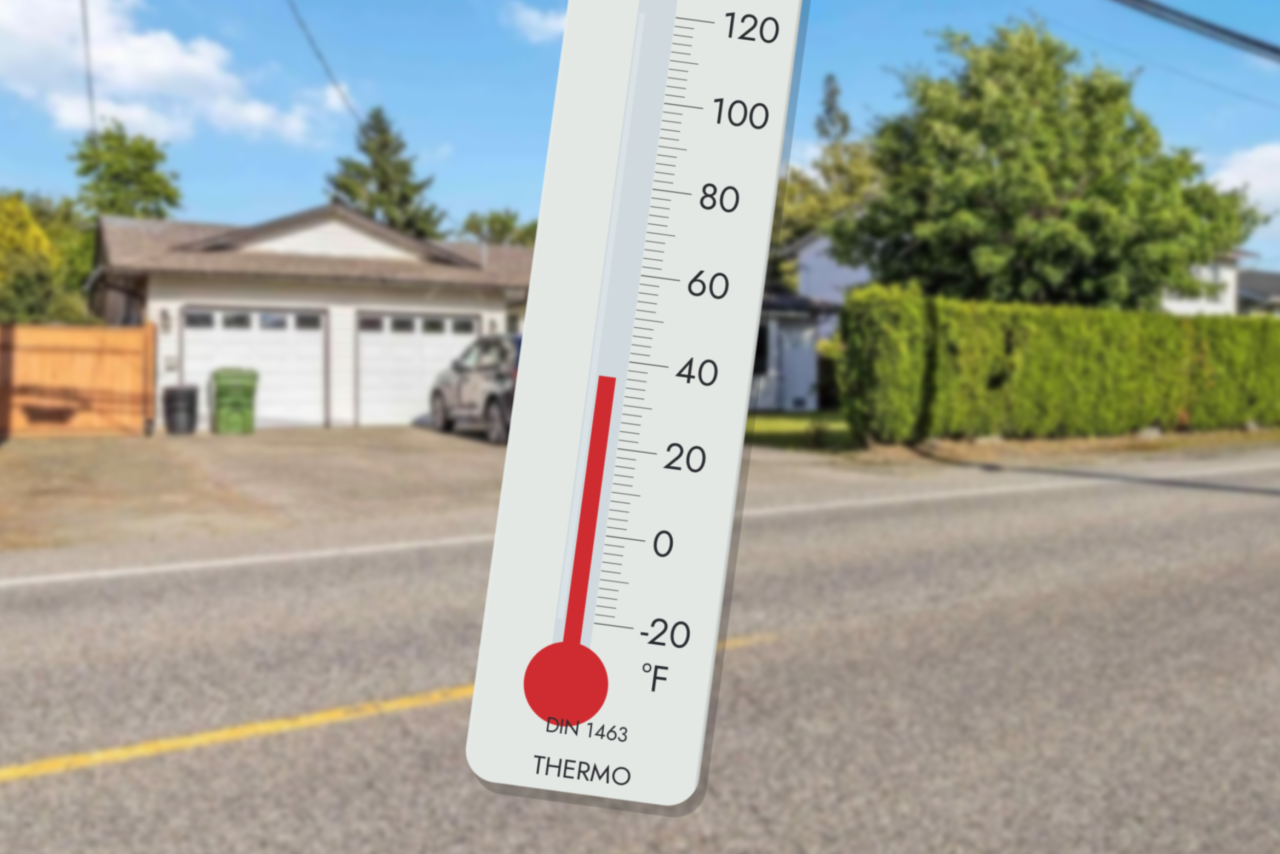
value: 36
